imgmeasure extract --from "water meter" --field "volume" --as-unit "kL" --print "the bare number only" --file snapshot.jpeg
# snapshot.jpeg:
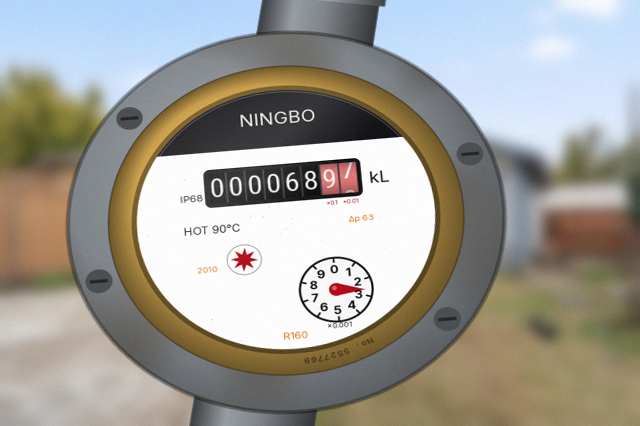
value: 68.972
